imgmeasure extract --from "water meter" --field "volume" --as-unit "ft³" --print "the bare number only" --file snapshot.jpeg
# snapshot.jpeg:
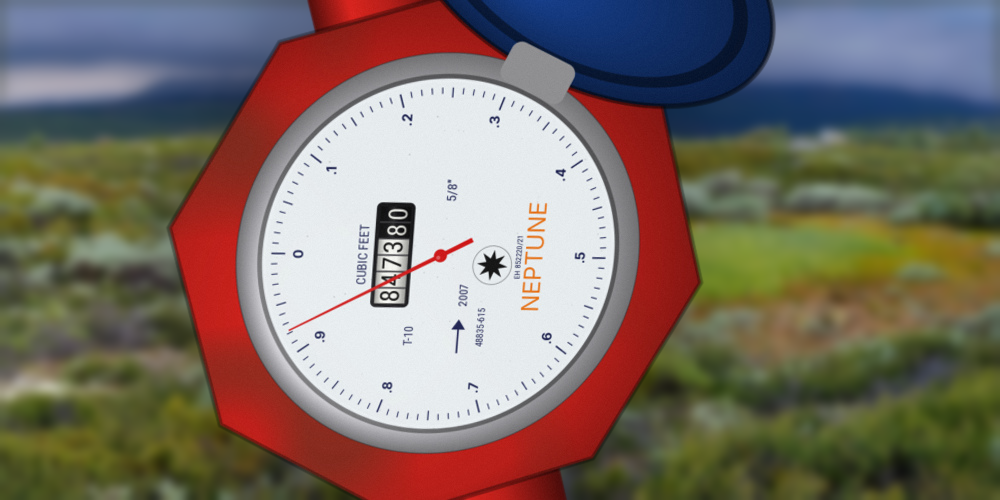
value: 847379.92
